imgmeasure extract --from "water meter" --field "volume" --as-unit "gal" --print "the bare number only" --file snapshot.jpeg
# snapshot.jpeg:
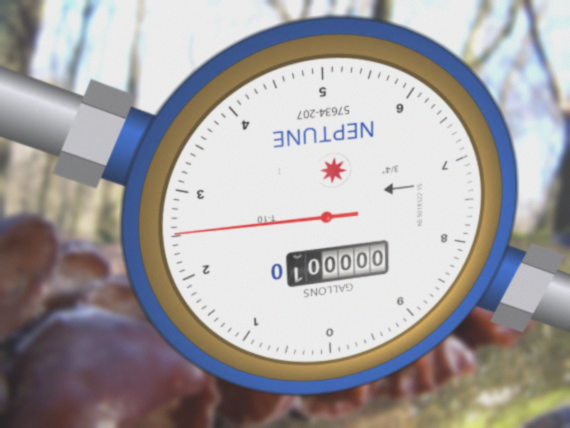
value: 12.5
